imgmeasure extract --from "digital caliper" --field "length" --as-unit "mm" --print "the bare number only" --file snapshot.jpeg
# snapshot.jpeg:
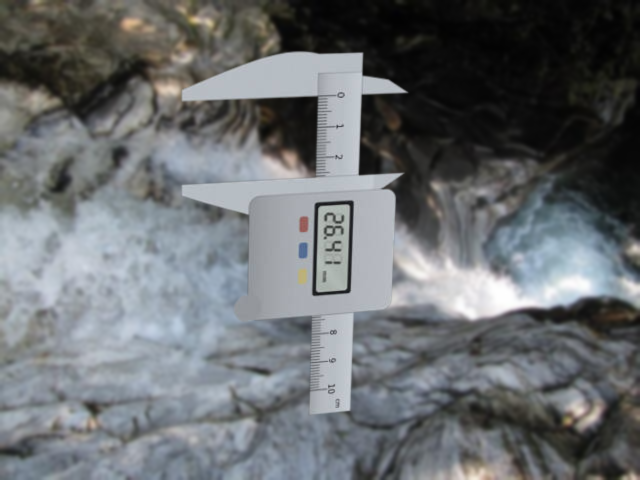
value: 26.41
